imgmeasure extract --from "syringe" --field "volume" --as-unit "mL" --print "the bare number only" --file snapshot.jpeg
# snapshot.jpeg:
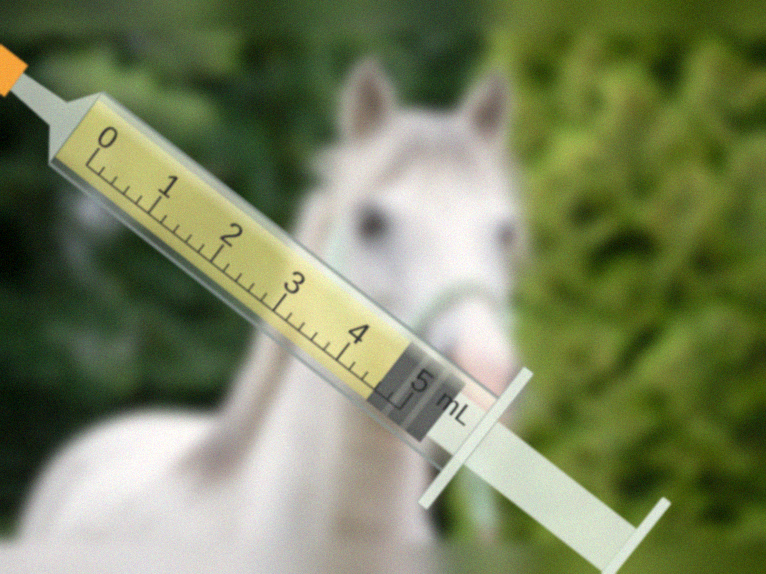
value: 4.6
